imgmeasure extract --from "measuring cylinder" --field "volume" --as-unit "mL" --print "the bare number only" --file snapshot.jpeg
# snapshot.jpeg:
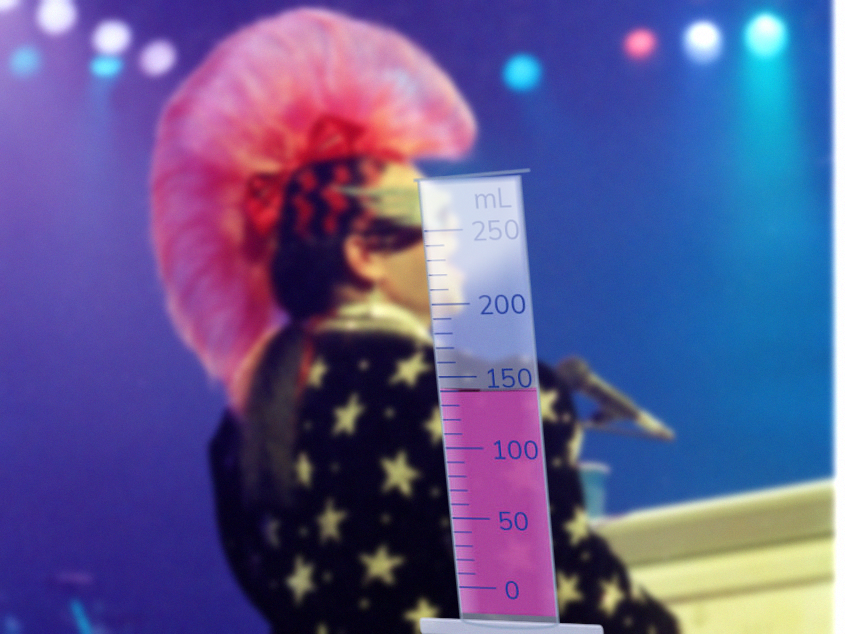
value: 140
